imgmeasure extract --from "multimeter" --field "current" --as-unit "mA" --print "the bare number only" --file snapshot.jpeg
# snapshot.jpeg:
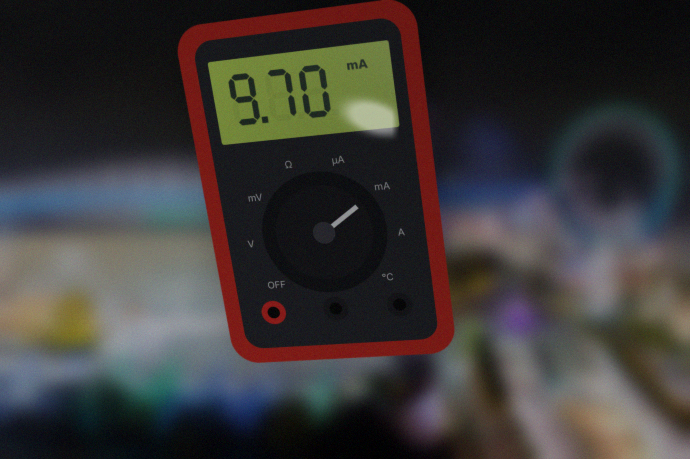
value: 9.70
